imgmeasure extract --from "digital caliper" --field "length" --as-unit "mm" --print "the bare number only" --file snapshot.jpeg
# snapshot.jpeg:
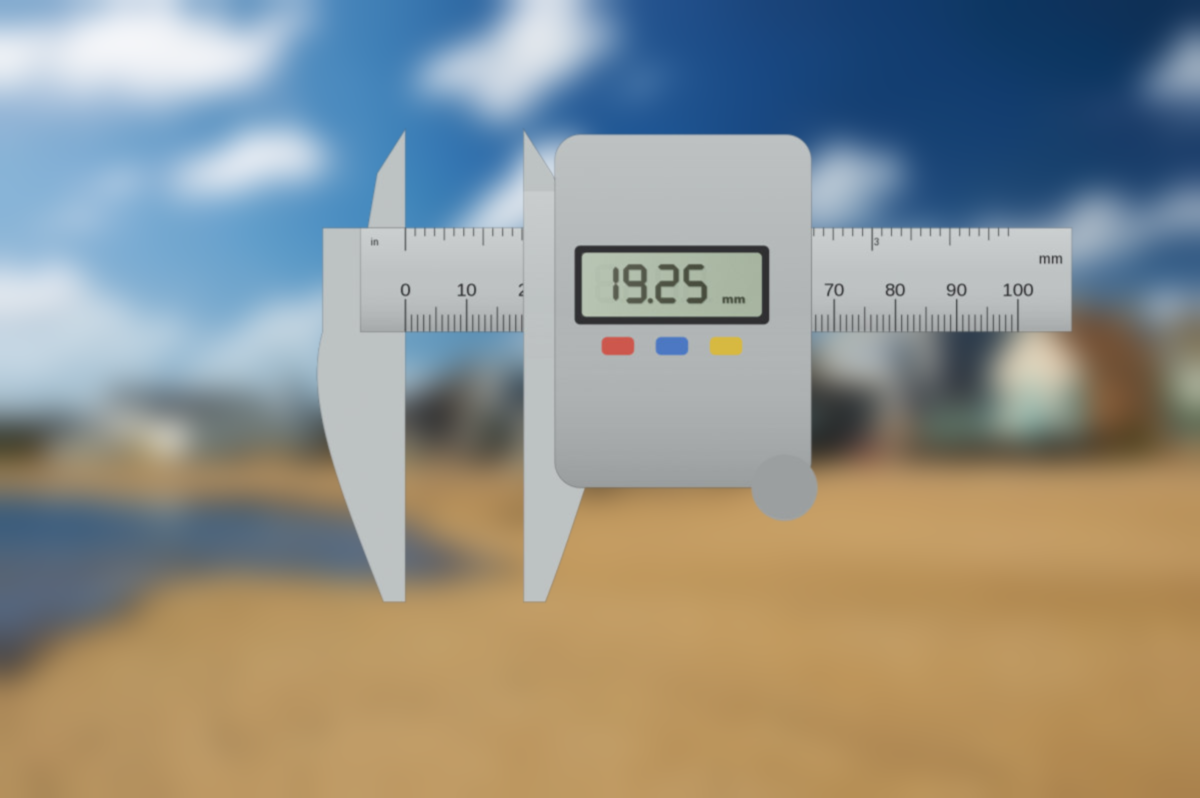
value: 19.25
